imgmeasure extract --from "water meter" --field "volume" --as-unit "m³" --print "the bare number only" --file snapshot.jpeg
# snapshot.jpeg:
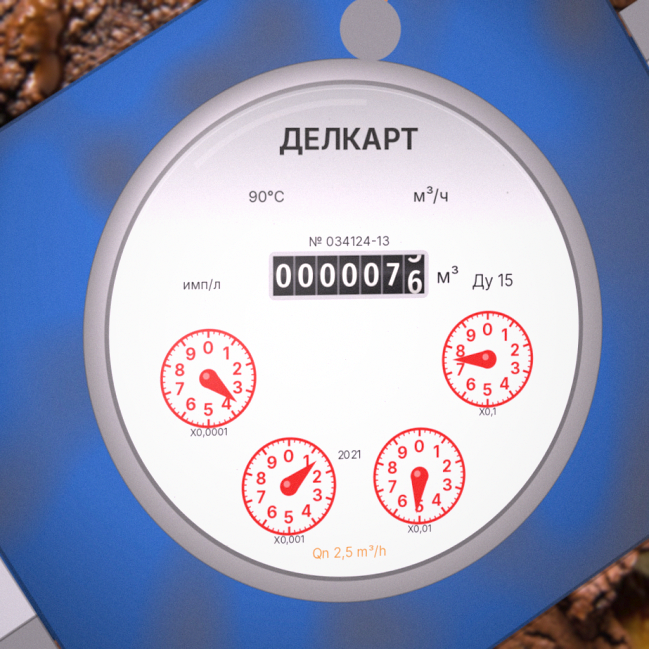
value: 75.7513
